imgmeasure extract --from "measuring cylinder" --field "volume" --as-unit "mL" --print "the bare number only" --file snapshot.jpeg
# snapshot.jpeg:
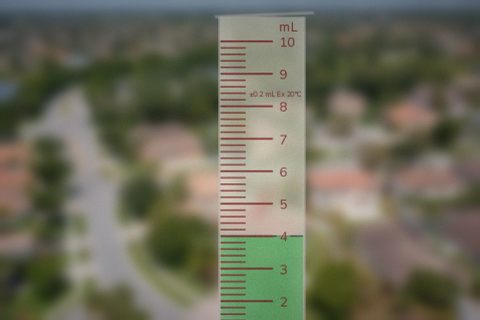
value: 4
